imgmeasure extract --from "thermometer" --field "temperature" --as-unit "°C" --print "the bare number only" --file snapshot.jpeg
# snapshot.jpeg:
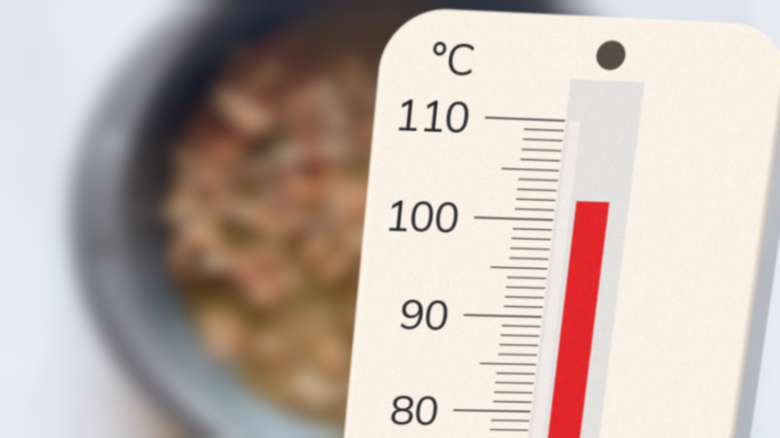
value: 102
